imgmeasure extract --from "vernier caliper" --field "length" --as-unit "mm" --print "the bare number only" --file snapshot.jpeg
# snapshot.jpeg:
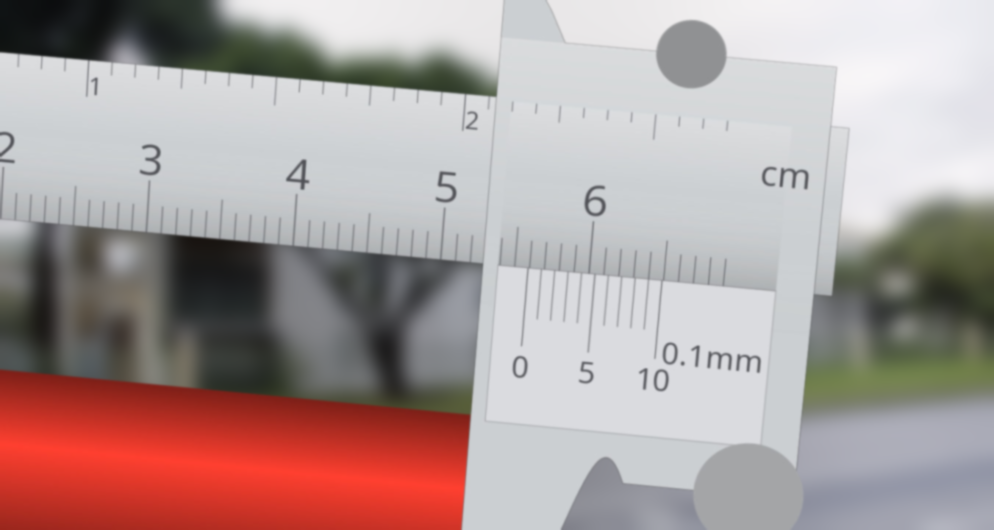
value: 55.9
